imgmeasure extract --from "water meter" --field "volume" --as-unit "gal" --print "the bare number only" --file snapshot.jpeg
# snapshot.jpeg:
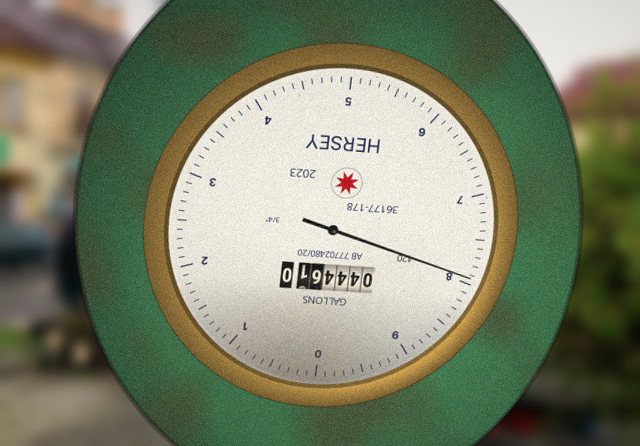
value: 444607.9
